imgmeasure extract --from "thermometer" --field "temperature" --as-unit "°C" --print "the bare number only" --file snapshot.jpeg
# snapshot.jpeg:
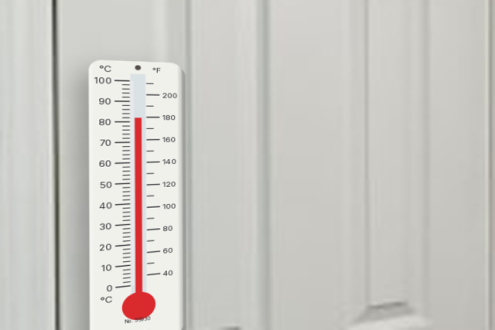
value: 82
